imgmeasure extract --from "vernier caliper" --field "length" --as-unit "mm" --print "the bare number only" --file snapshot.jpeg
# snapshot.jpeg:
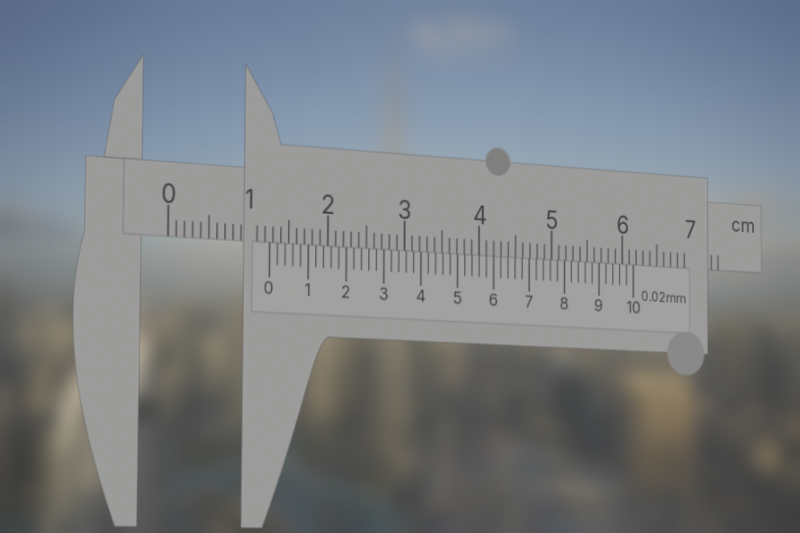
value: 12.6
